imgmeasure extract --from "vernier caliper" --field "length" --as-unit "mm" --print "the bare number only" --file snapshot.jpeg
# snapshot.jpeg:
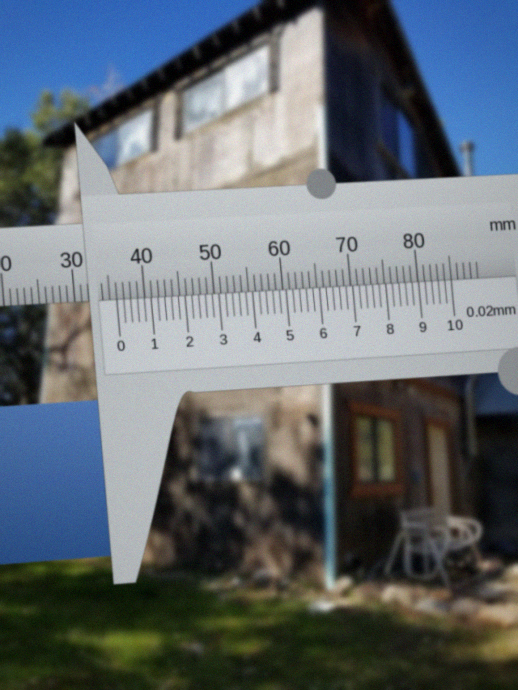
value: 36.0
